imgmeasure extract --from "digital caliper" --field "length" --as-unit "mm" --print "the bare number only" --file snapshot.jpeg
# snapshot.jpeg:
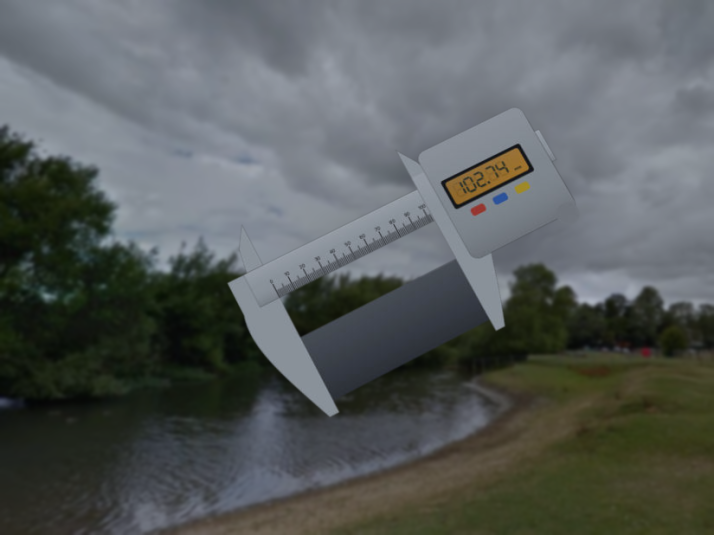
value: 102.74
